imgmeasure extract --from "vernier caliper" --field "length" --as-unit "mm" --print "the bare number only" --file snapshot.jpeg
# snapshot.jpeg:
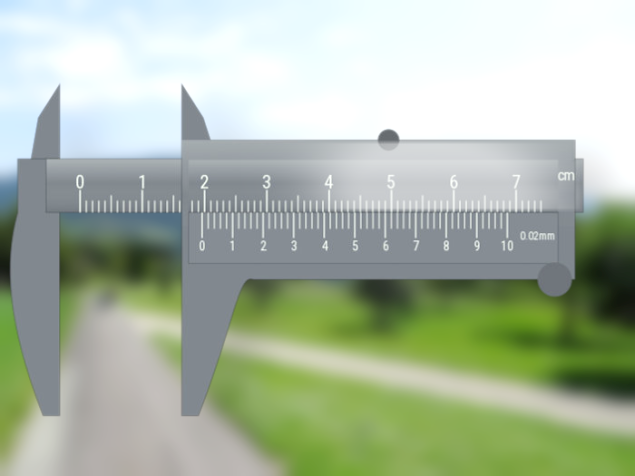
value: 19.6
